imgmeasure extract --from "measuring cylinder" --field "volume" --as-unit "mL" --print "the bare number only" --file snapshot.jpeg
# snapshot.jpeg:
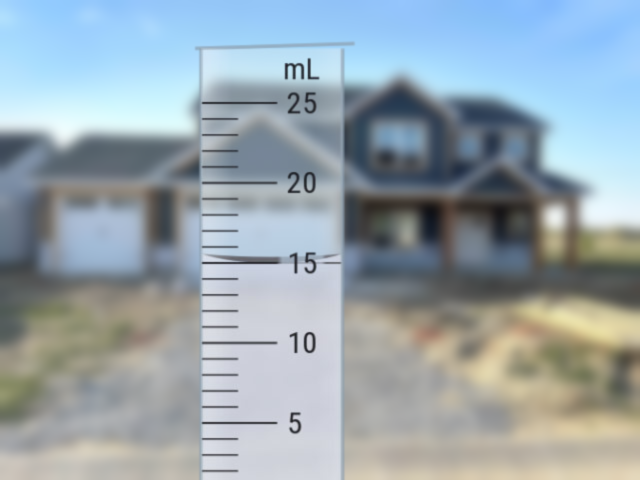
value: 15
